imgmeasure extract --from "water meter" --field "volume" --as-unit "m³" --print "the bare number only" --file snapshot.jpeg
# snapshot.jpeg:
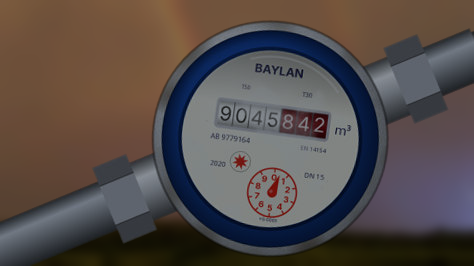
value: 9045.8420
